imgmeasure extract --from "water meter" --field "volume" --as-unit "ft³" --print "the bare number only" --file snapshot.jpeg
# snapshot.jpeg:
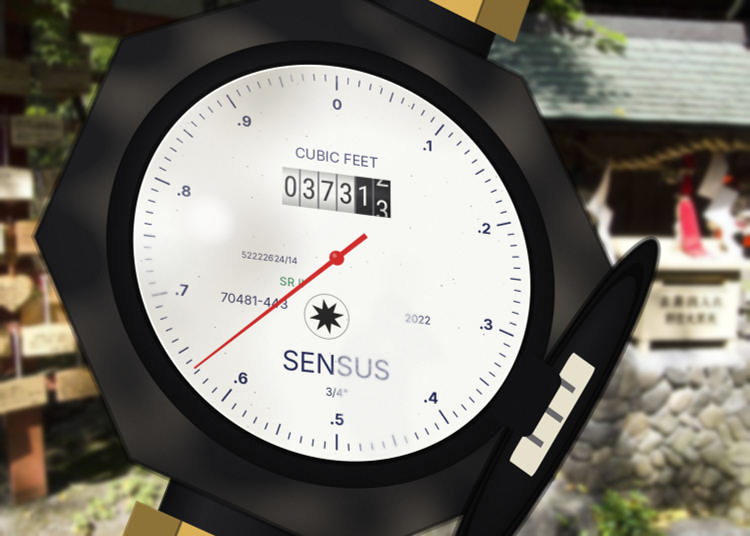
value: 37312.63
